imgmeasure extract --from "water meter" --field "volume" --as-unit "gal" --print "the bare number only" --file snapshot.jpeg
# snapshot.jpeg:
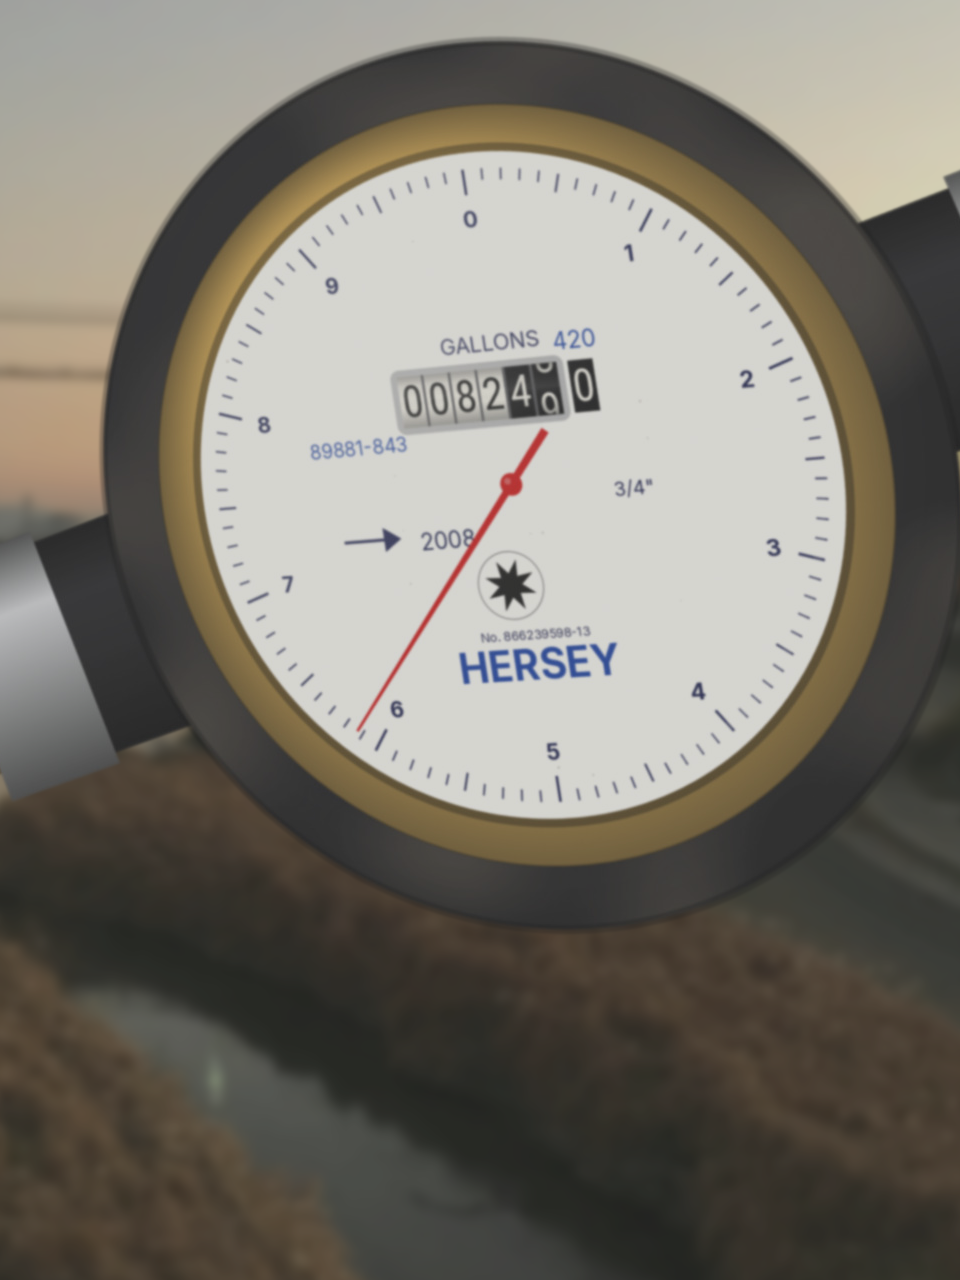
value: 82486.1
